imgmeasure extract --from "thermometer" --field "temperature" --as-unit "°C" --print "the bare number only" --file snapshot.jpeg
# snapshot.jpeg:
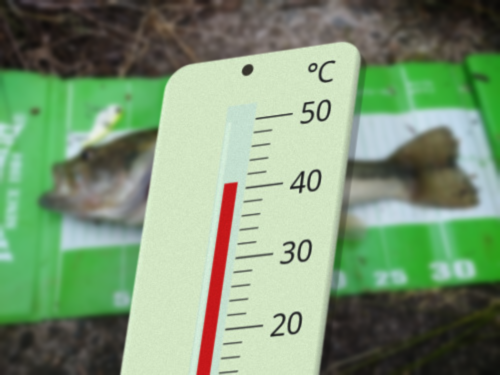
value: 41
